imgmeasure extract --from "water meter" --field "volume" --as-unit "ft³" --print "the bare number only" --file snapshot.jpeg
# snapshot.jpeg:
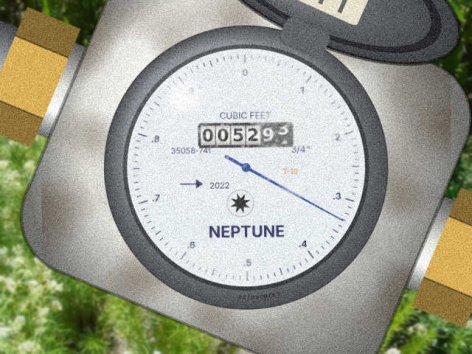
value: 5293.33
